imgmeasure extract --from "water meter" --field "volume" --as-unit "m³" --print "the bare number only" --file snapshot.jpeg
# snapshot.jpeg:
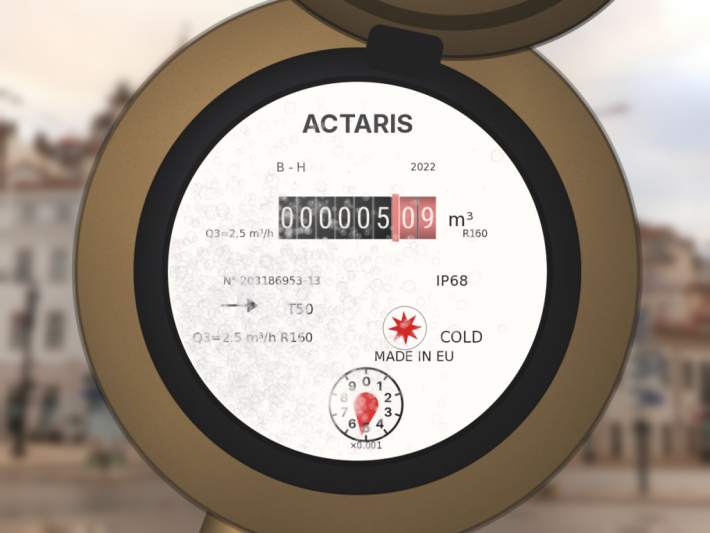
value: 5.095
